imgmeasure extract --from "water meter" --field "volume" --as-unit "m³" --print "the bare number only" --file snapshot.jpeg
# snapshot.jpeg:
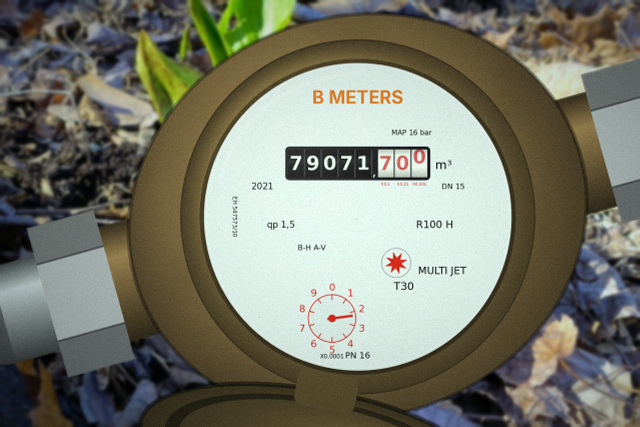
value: 79071.7002
